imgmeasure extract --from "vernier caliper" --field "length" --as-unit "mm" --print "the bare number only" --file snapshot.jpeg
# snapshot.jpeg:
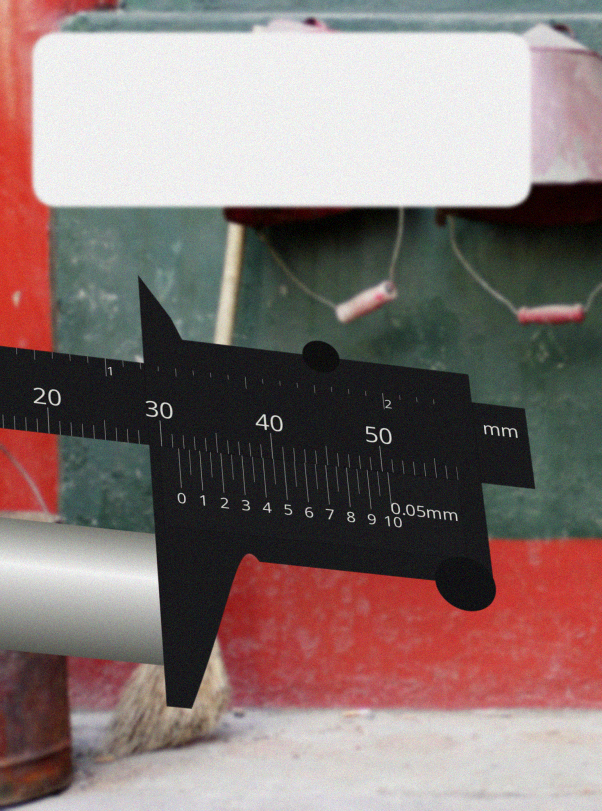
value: 31.5
